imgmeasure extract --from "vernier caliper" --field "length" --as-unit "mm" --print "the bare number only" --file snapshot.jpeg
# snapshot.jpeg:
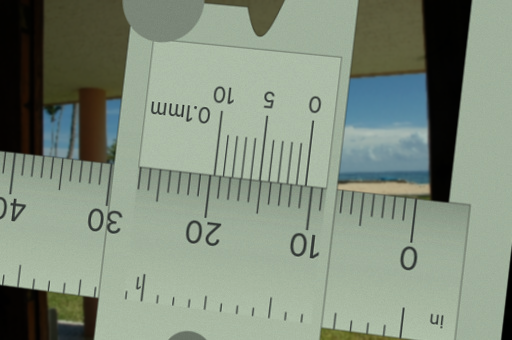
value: 10.6
